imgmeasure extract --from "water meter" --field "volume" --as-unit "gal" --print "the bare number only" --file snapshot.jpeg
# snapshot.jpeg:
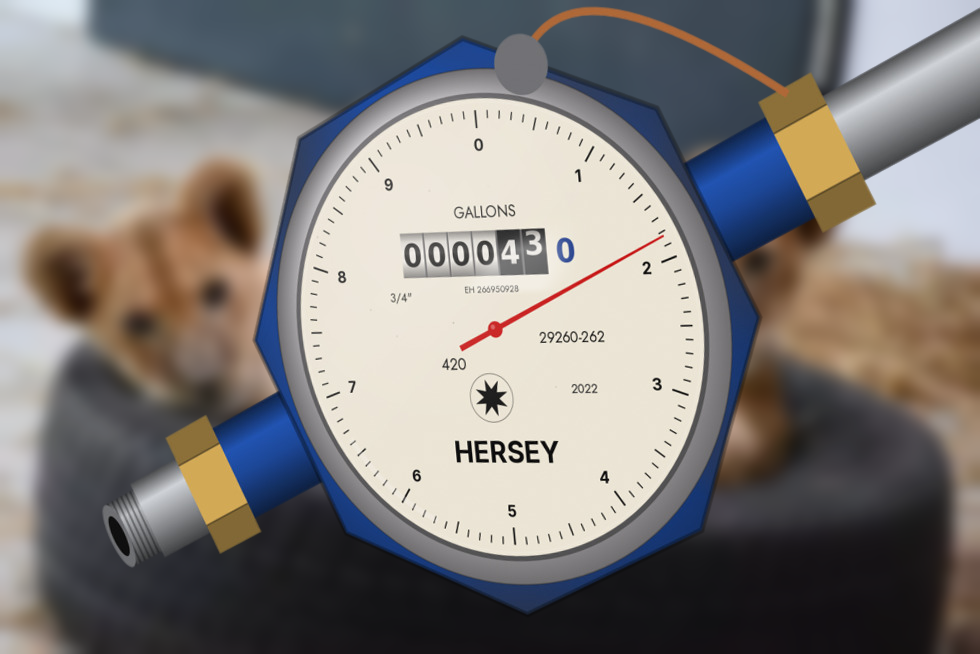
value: 431.8
